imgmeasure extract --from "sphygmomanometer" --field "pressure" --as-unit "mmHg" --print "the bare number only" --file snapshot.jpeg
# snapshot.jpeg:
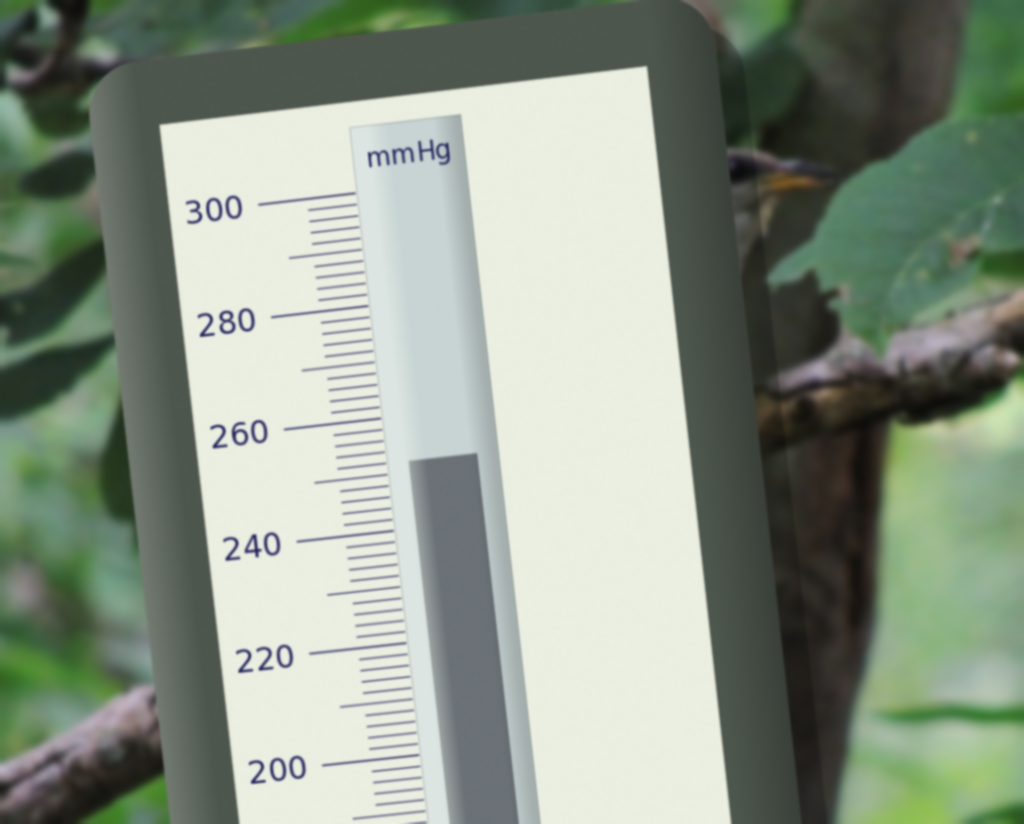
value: 252
